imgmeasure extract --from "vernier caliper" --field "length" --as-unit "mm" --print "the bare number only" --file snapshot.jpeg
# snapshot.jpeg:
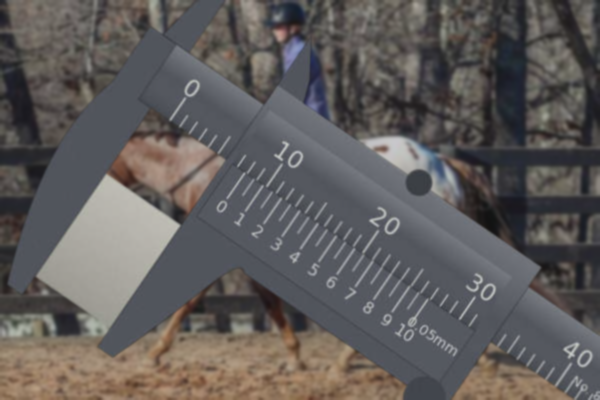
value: 7.8
